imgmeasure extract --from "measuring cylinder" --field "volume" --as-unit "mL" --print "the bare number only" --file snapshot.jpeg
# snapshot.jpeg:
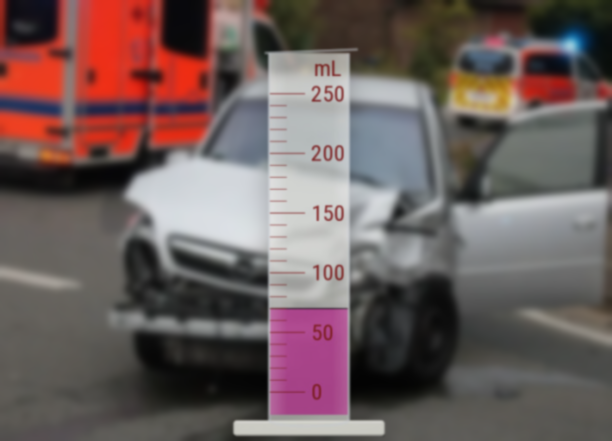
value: 70
